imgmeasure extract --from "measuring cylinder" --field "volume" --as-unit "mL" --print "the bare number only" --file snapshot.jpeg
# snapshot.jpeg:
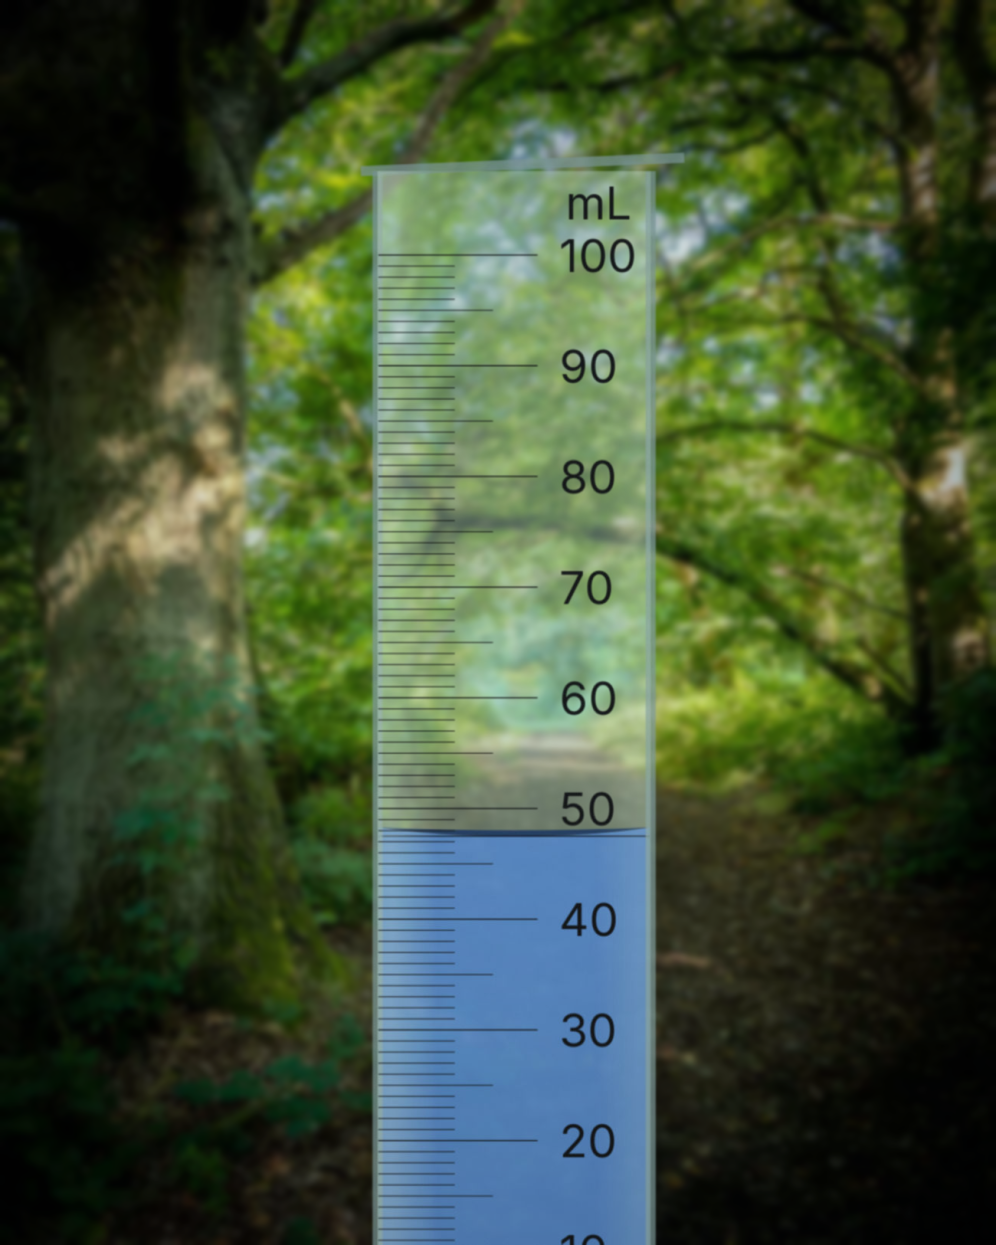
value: 47.5
